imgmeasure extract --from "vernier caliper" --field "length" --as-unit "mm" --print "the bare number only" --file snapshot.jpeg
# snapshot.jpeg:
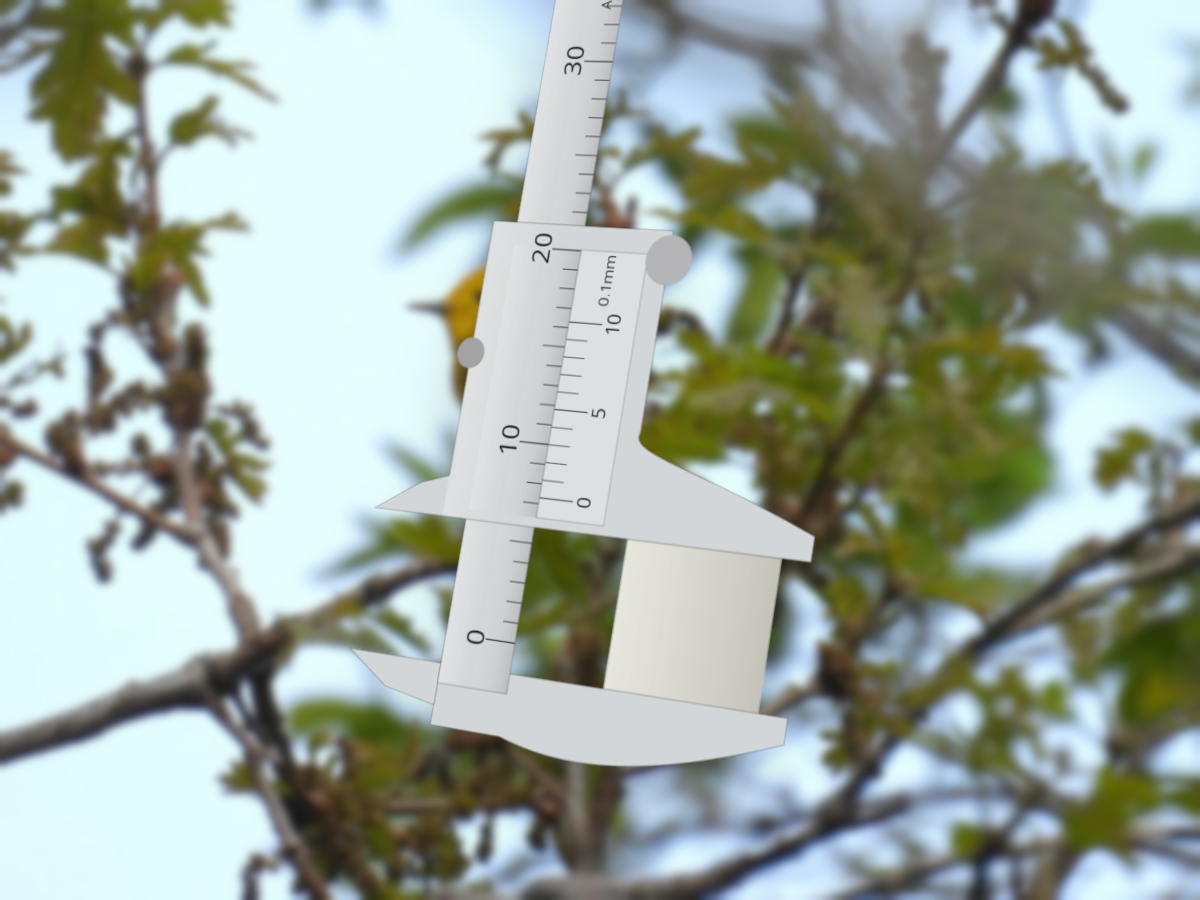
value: 7.3
